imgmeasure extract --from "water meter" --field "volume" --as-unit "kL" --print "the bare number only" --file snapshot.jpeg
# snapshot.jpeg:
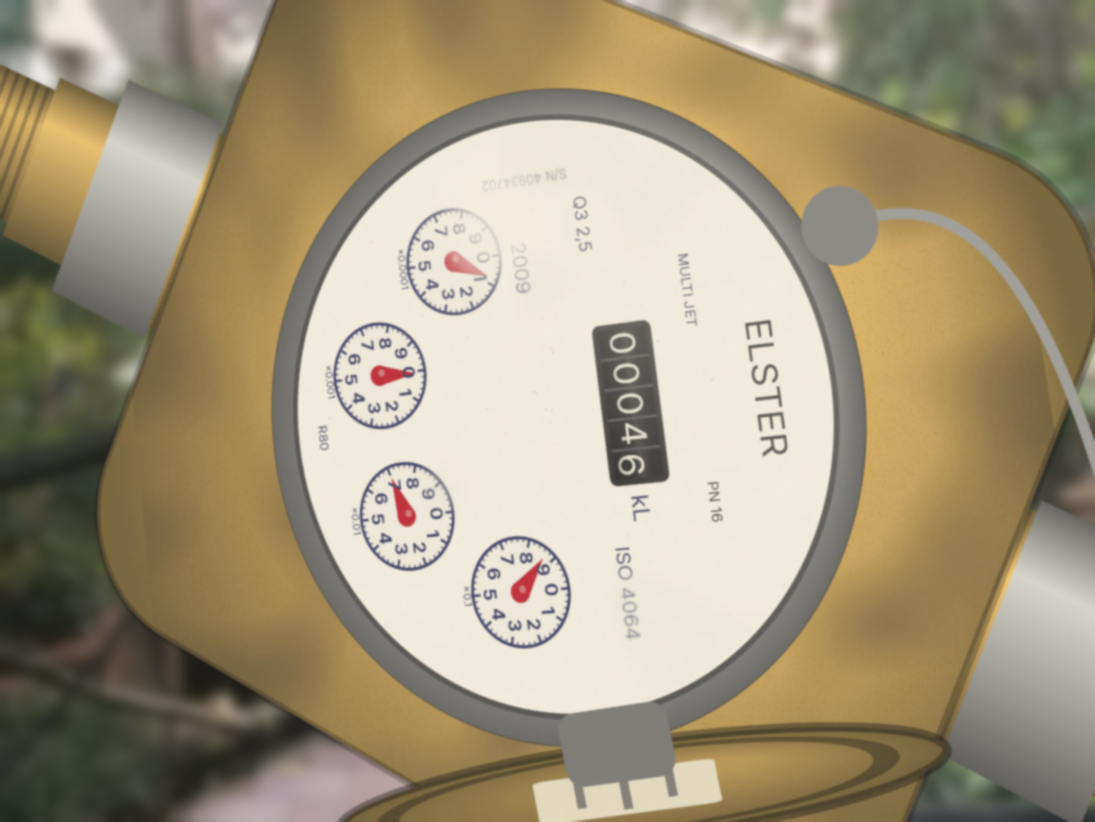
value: 45.8700
